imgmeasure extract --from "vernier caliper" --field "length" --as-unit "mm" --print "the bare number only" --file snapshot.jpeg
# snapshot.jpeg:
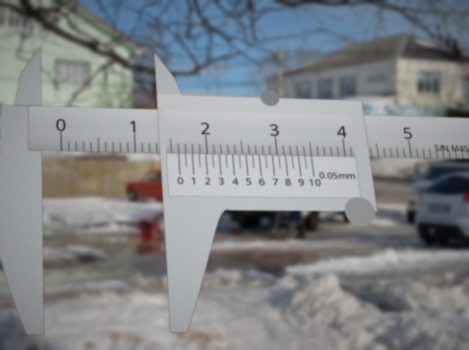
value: 16.0
